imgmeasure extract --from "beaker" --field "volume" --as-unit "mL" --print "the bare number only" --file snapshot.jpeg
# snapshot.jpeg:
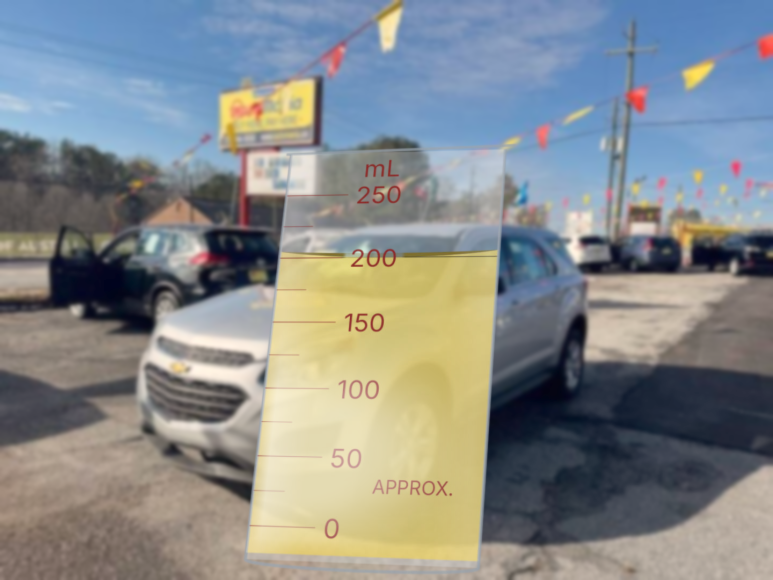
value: 200
